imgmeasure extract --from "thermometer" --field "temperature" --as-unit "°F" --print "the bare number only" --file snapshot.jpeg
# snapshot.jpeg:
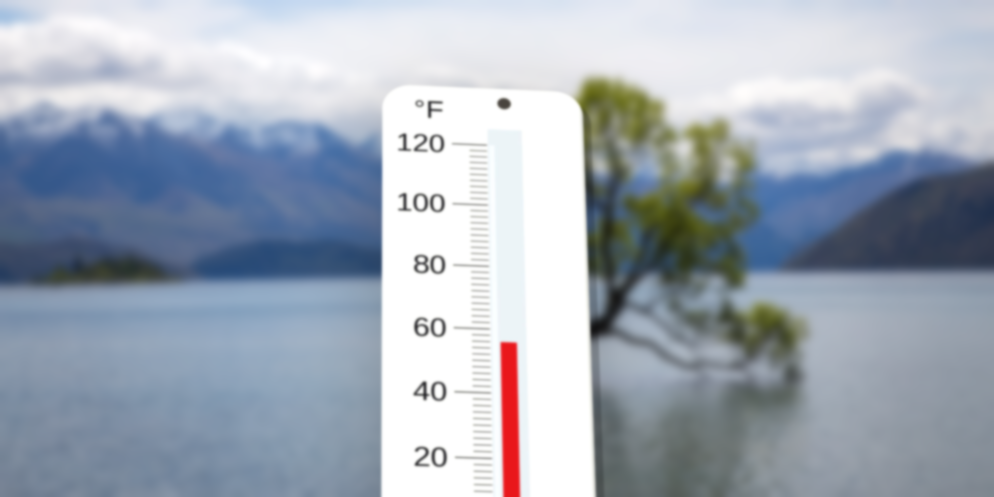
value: 56
